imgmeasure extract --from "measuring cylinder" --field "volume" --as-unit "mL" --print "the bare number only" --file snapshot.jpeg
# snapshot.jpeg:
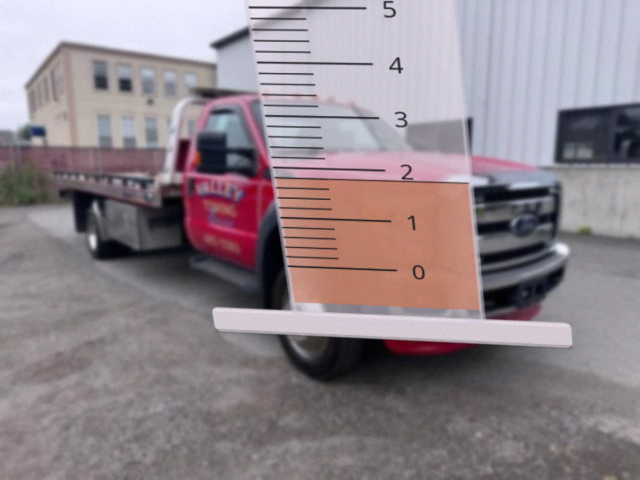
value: 1.8
